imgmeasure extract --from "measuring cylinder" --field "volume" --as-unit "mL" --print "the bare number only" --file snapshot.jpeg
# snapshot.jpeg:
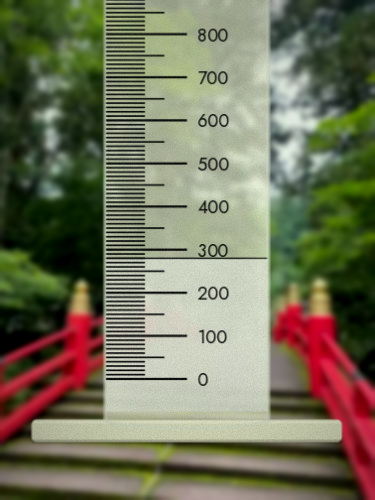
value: 280
